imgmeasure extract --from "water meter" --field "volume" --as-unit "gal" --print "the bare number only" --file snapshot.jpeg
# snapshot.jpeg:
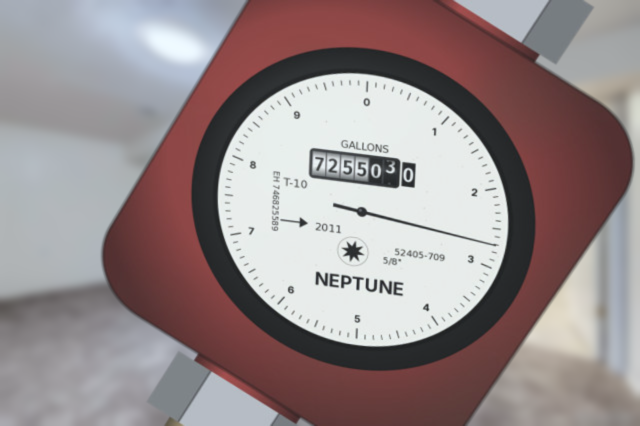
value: 7255032.7
